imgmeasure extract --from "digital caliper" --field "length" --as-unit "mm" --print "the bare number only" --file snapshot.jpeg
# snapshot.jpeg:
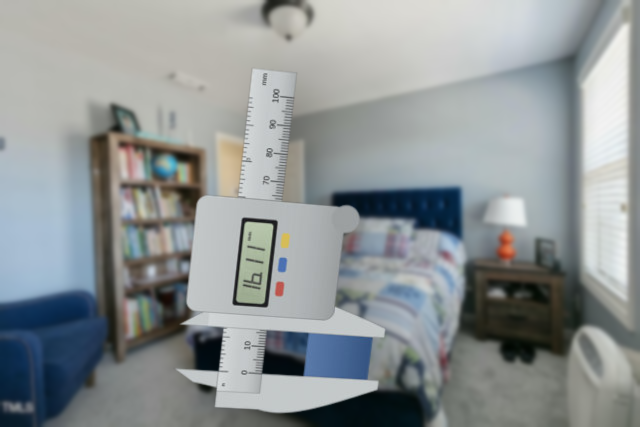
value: 16.11
